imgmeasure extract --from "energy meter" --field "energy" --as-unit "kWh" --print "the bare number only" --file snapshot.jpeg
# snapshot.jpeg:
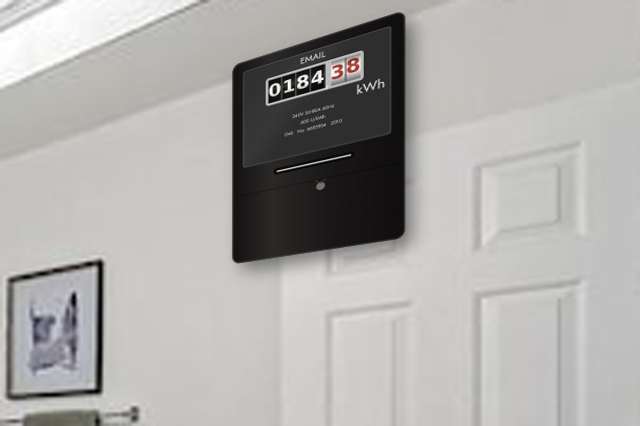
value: 184.38
